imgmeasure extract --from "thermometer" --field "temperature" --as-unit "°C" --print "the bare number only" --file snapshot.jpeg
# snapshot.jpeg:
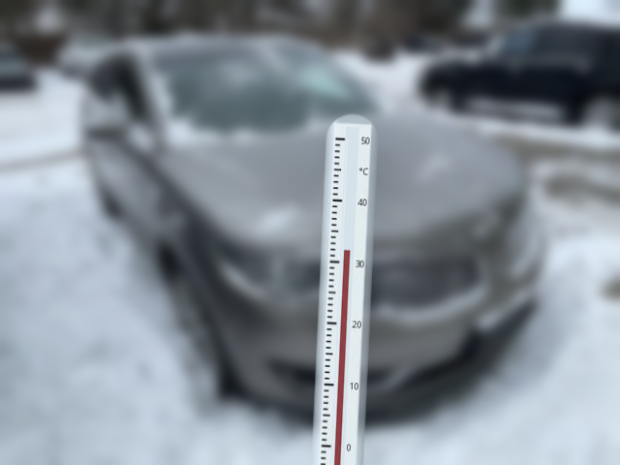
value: 32
